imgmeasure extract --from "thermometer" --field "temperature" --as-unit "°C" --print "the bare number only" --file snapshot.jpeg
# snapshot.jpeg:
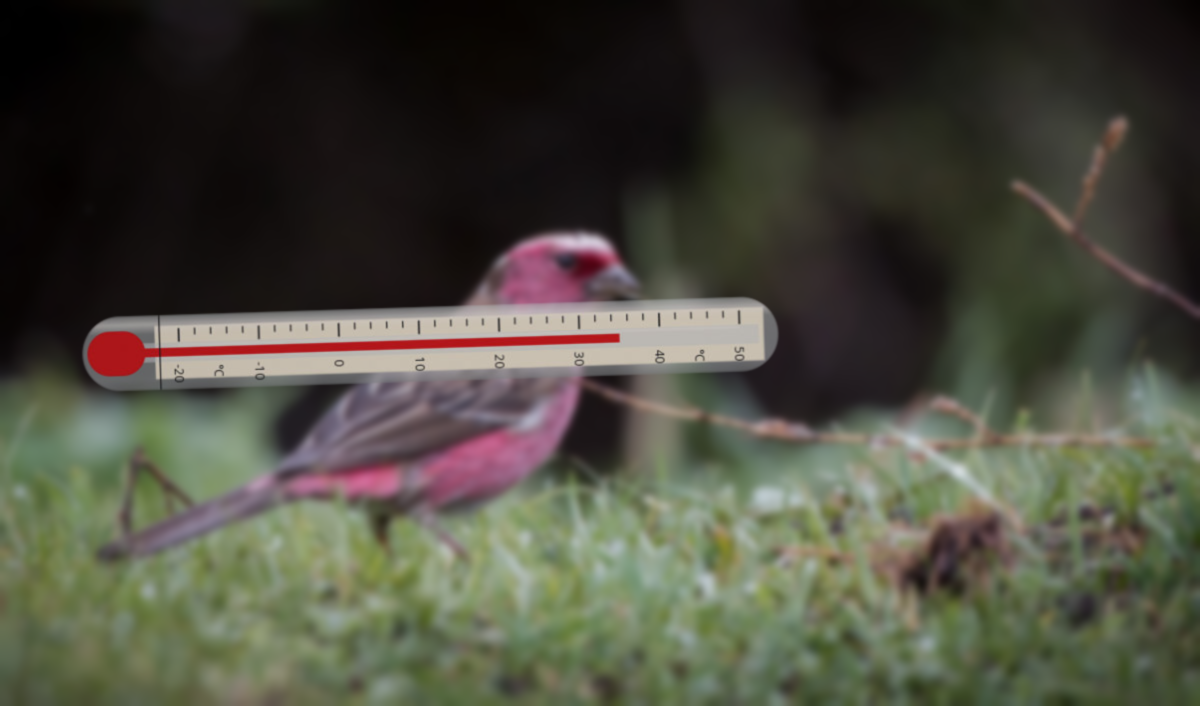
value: 35
